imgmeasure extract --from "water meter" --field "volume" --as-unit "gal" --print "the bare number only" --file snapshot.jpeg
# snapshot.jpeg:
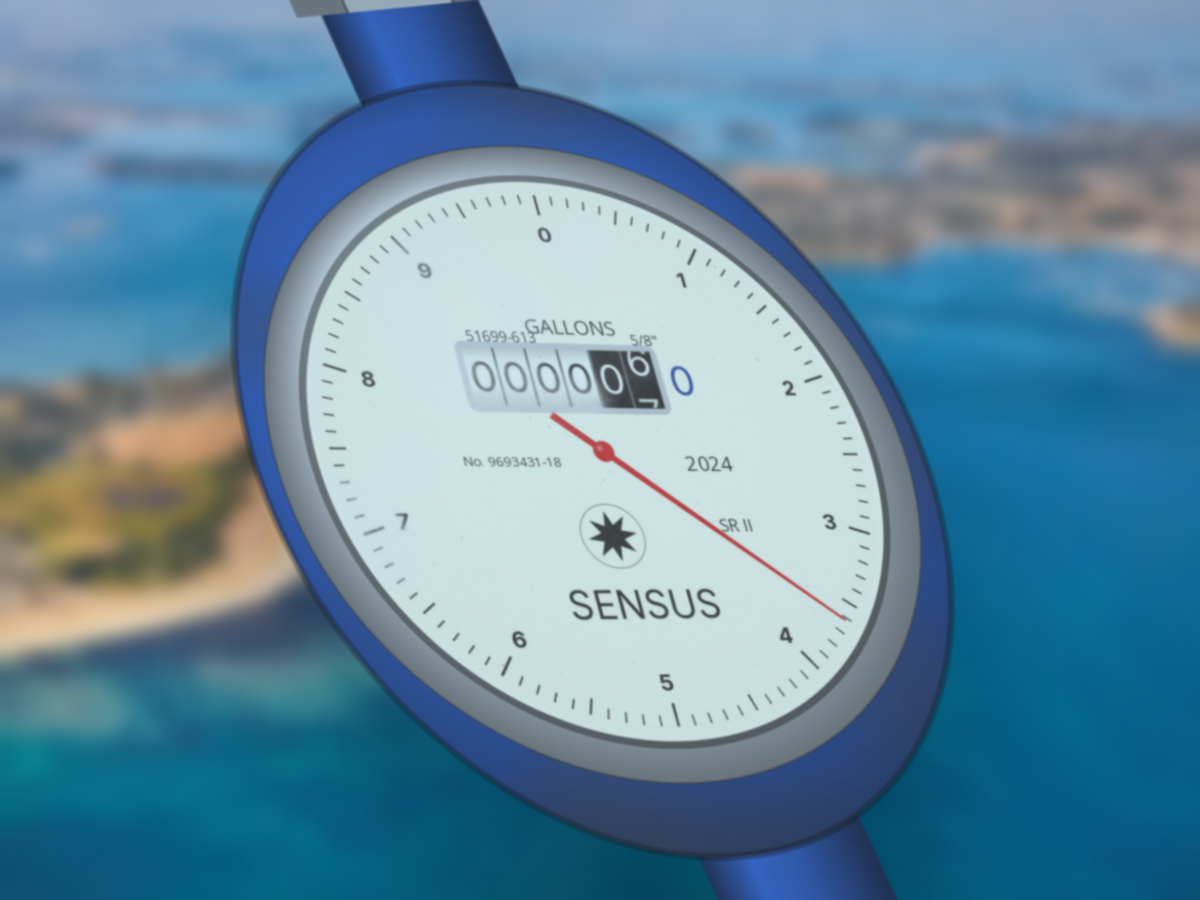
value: 63.6
